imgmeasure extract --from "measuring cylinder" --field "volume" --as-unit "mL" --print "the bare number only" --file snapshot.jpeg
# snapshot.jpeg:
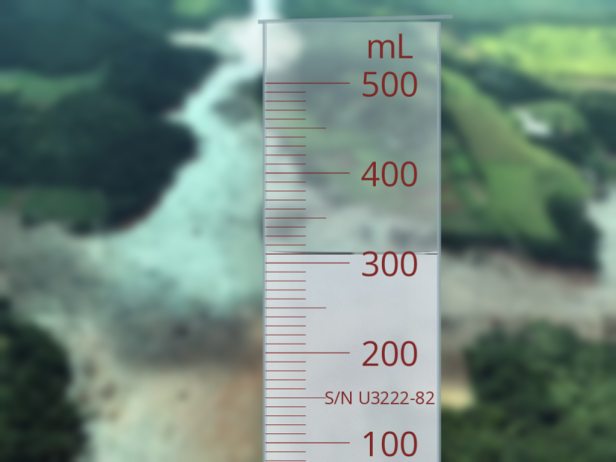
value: 310
